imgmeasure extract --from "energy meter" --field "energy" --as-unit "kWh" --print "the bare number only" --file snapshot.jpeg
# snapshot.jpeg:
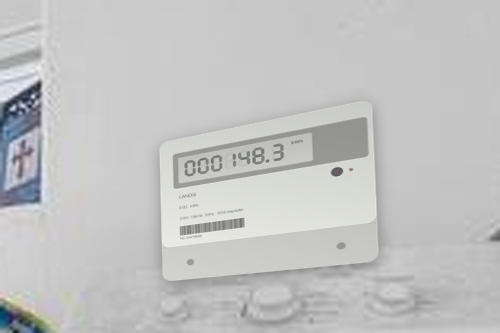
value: 148.3
